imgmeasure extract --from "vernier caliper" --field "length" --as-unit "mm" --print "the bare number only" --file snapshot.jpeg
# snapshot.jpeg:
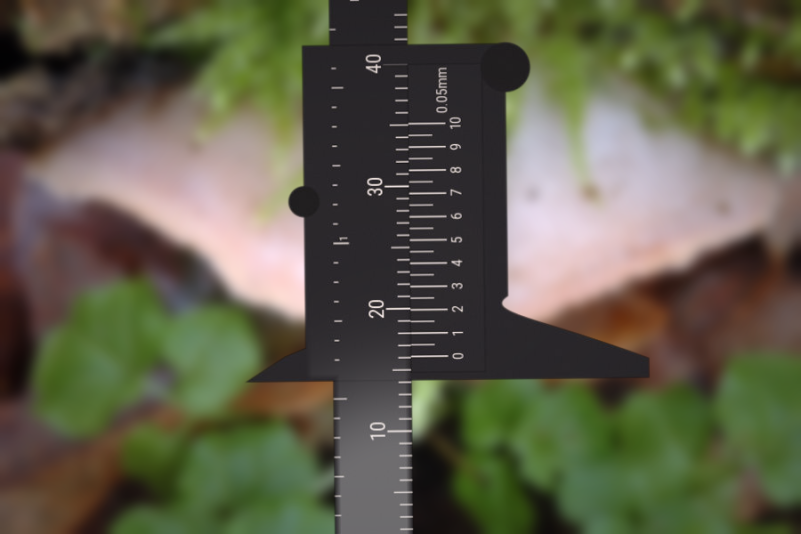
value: 16.1
